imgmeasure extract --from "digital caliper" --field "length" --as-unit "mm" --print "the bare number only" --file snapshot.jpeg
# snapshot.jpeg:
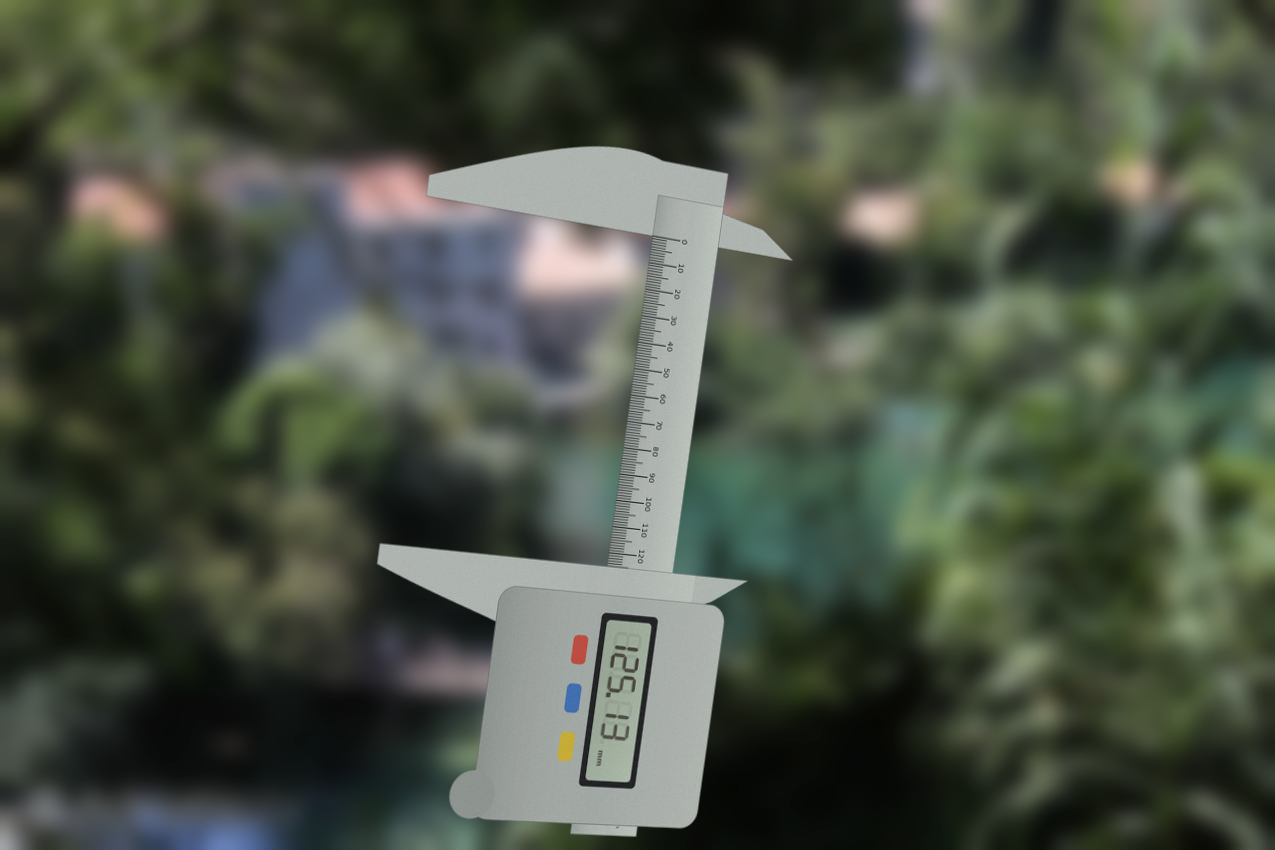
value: 125.13
